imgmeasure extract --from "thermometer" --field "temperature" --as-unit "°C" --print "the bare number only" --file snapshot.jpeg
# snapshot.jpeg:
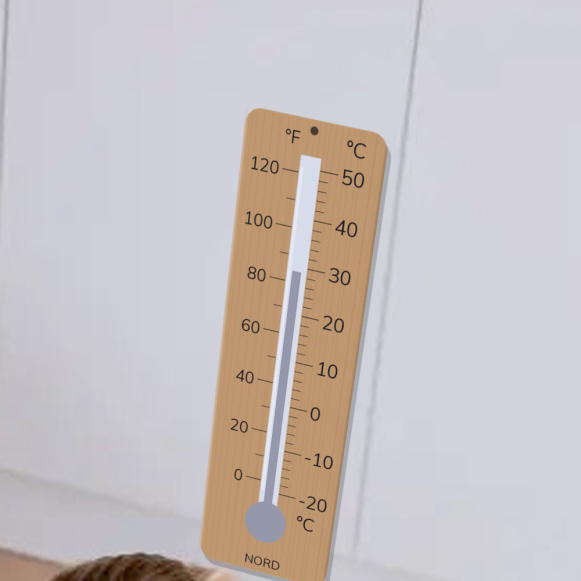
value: 29
